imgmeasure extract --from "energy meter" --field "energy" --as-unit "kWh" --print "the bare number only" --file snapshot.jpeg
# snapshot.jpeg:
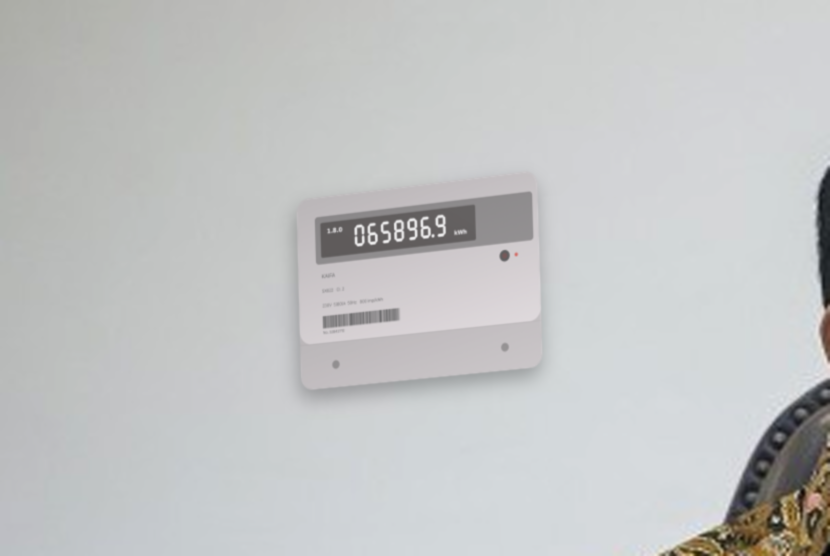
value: 65896.9
